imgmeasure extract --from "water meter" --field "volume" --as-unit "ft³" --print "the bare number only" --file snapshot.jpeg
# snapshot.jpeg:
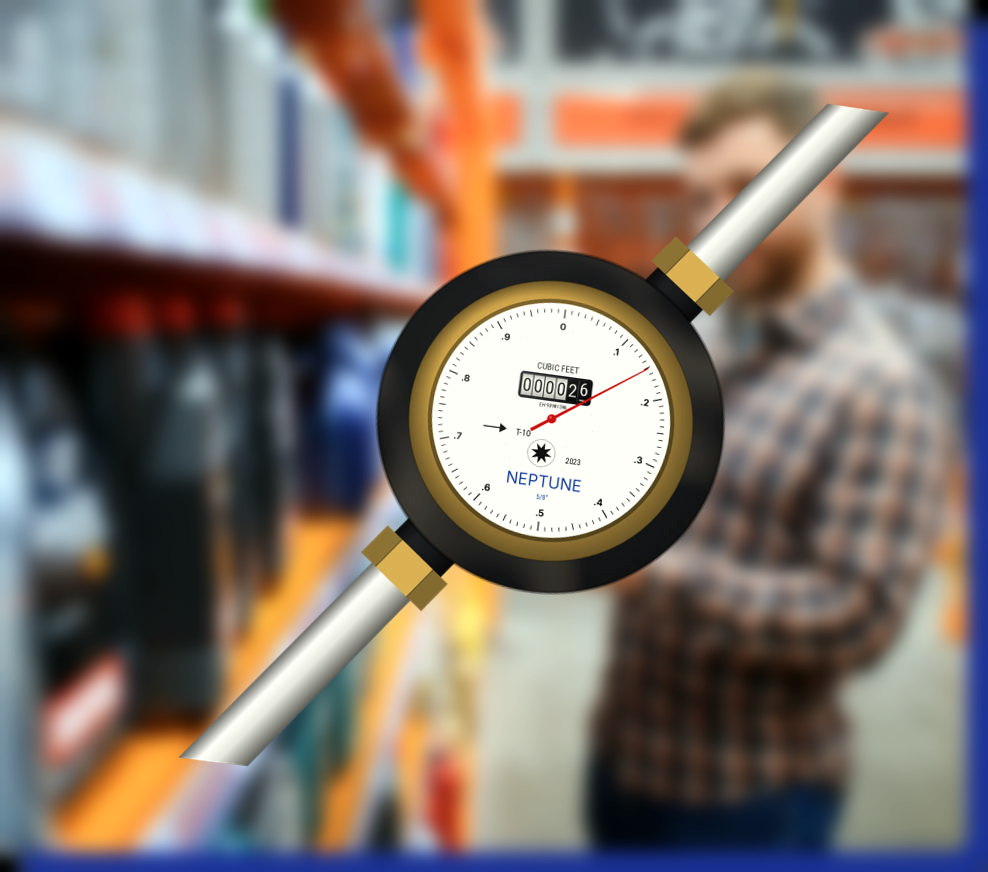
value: 26.15
